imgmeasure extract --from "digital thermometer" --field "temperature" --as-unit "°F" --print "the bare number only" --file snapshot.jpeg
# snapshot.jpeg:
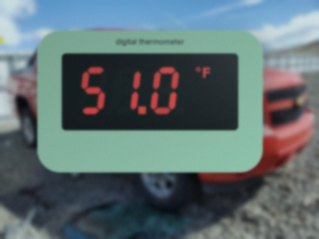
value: 51.0
